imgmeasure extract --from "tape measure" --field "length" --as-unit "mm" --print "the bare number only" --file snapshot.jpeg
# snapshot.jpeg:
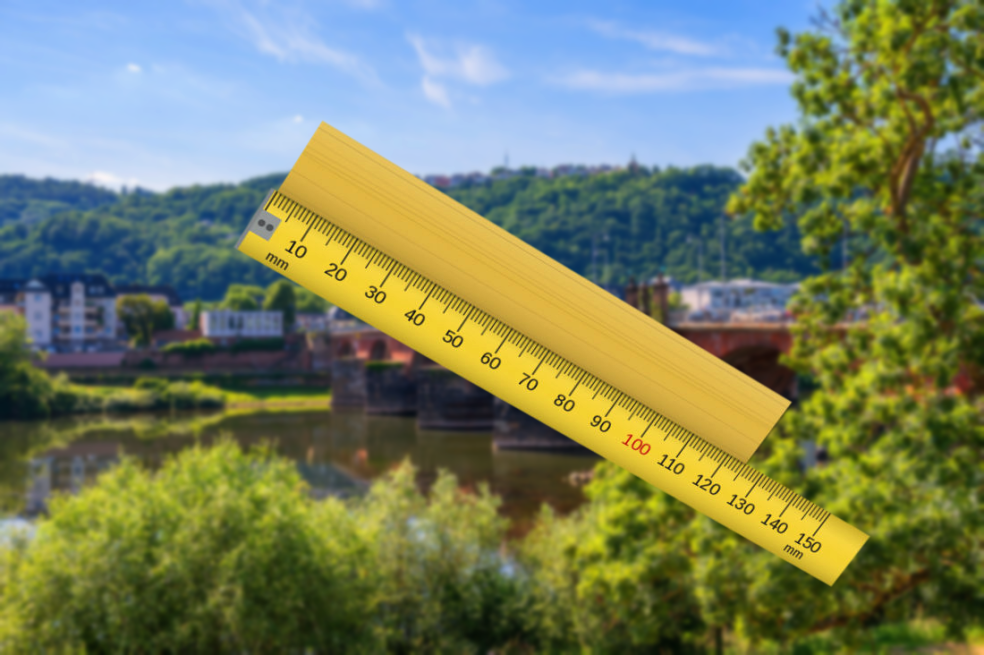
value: 125
